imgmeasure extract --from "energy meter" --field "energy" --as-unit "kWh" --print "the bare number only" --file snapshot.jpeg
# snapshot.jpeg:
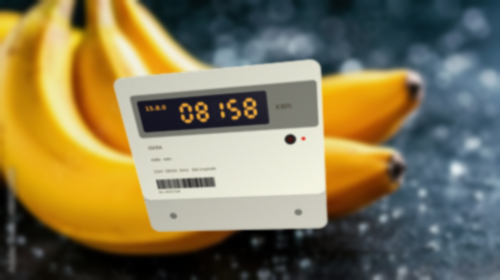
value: 8158
